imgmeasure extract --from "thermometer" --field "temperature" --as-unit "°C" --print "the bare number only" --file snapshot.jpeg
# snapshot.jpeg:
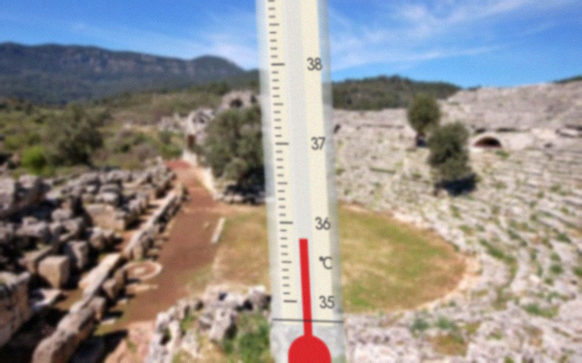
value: 35.8
